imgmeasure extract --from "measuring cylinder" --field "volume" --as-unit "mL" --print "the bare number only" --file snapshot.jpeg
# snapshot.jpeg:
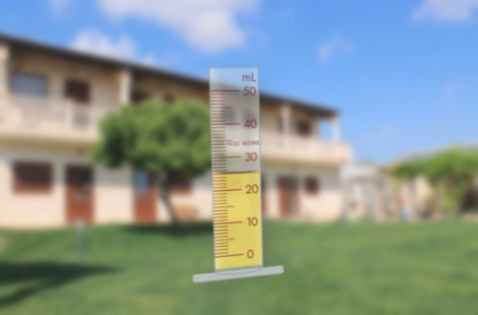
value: 25
